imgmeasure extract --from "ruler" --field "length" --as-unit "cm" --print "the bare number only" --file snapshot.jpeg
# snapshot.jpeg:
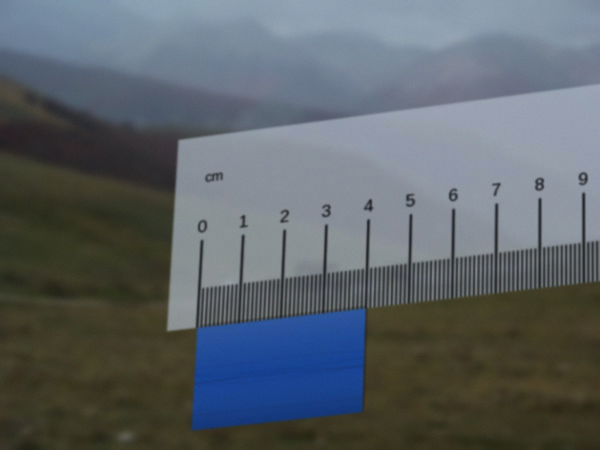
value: 4
